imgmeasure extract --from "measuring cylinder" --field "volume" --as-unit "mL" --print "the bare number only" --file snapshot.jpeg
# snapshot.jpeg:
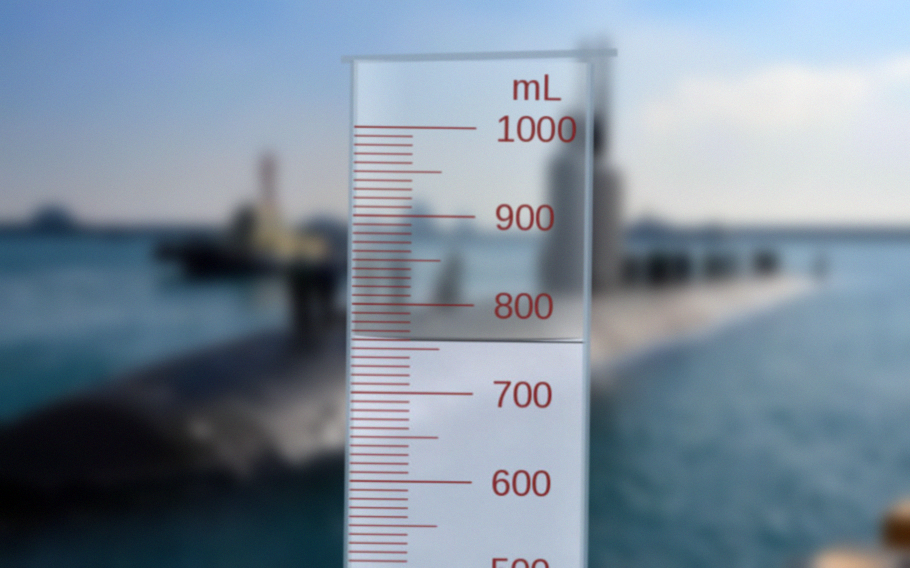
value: 760
